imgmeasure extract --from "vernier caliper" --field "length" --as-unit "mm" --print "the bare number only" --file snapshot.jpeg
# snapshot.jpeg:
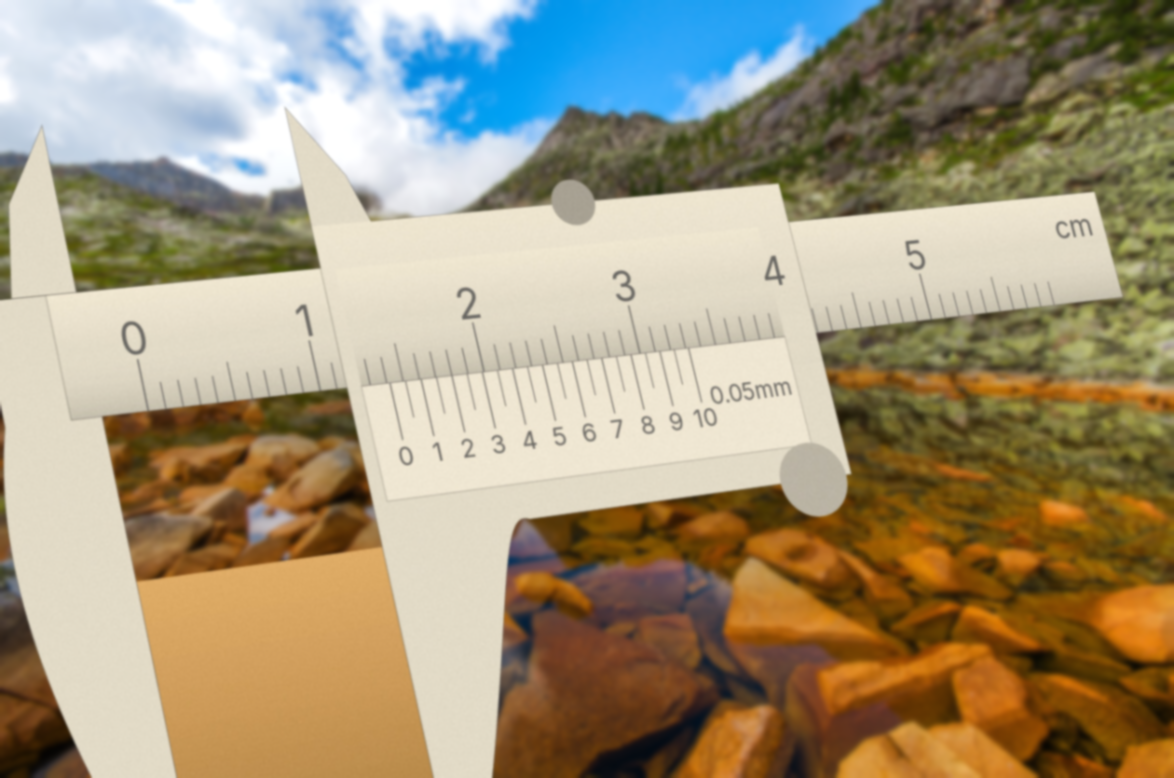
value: 14.2
